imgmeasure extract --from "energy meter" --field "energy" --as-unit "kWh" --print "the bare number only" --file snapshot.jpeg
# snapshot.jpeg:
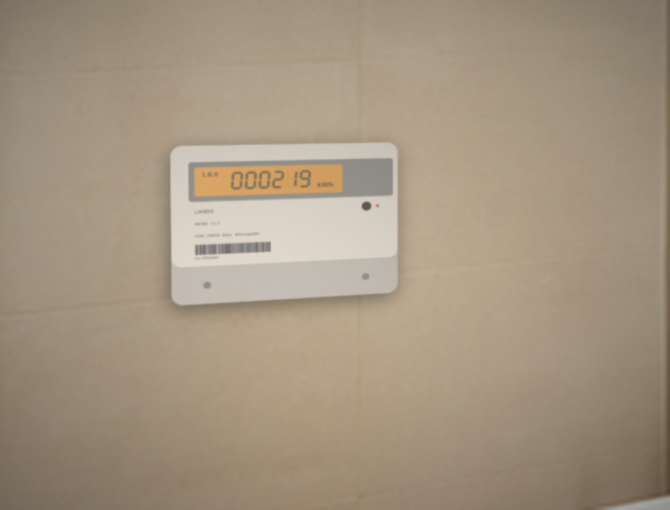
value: 219
